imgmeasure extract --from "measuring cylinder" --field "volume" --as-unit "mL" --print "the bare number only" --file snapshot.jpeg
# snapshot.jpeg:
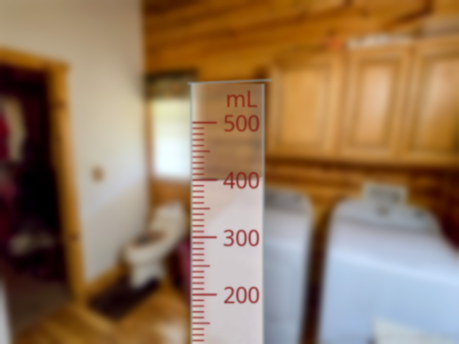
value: 400
